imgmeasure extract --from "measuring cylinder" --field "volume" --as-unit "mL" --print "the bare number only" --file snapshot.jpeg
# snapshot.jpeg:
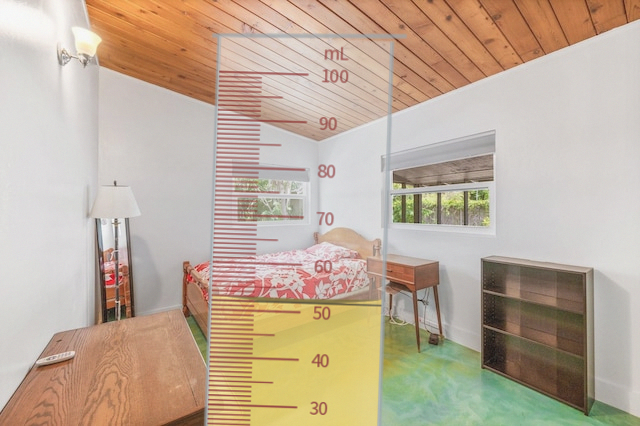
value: 52
